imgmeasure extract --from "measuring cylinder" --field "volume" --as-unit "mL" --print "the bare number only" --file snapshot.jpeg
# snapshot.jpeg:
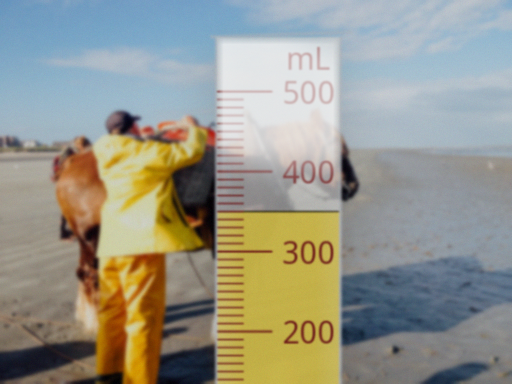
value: 350
